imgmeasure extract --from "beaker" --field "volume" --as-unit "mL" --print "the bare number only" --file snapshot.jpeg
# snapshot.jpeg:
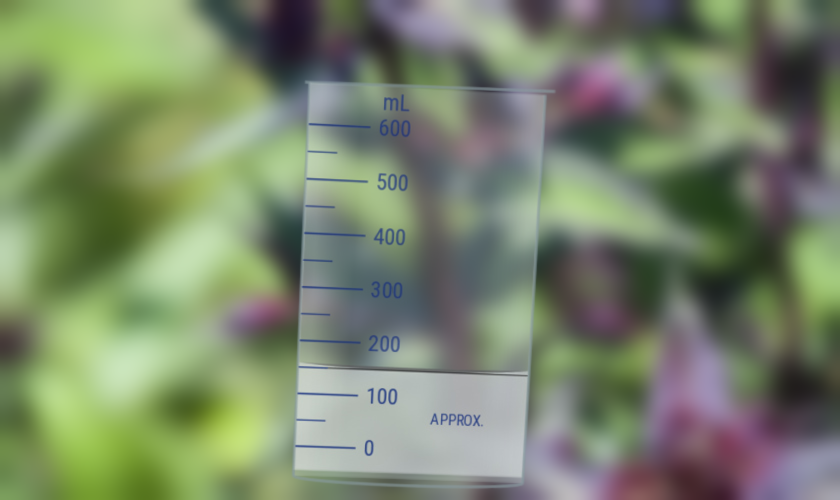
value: 150
